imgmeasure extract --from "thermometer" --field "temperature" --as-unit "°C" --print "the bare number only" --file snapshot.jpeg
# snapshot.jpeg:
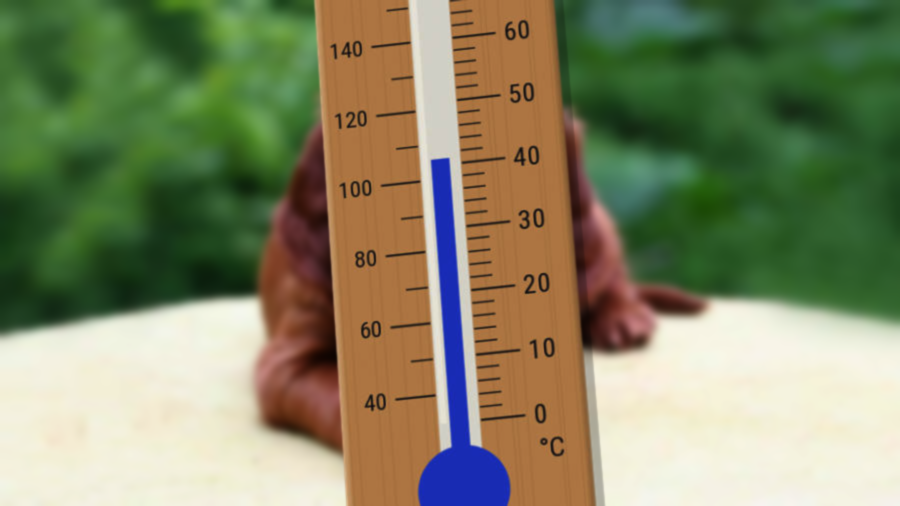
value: 41
